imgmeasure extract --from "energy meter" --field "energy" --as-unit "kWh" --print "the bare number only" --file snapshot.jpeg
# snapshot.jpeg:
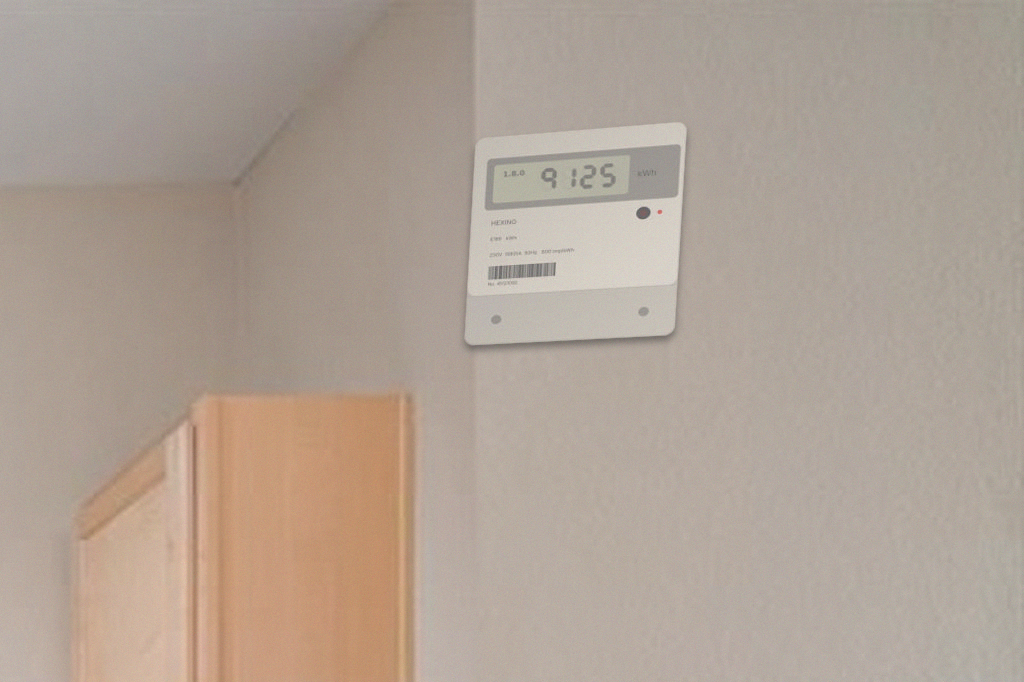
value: 9125
